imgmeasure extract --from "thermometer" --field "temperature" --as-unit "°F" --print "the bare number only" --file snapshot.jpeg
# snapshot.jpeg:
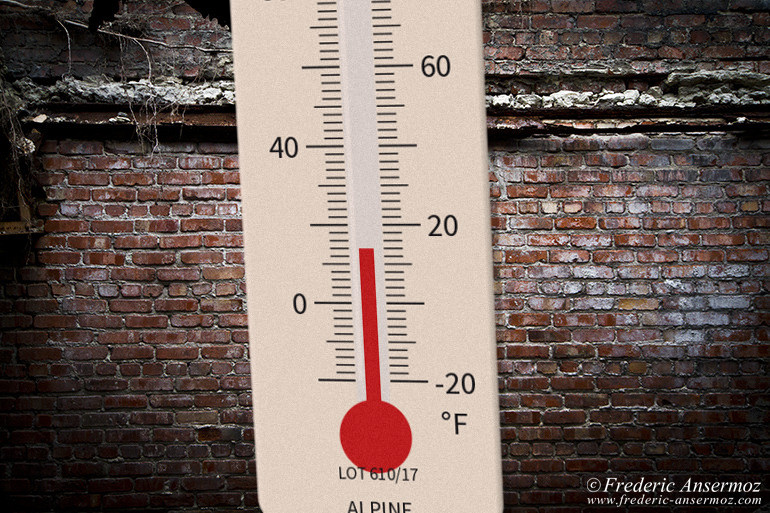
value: 14
